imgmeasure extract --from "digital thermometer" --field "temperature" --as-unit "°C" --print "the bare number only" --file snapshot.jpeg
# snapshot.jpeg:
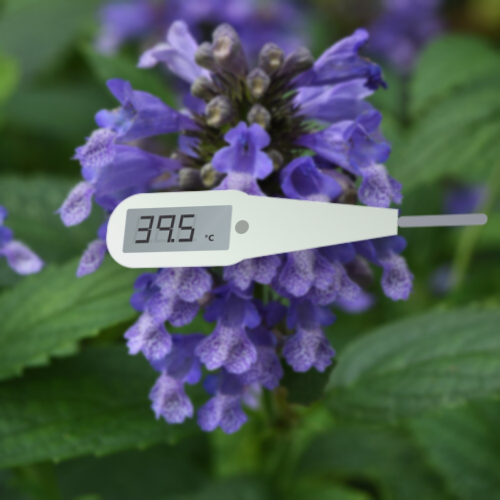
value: 39.5
